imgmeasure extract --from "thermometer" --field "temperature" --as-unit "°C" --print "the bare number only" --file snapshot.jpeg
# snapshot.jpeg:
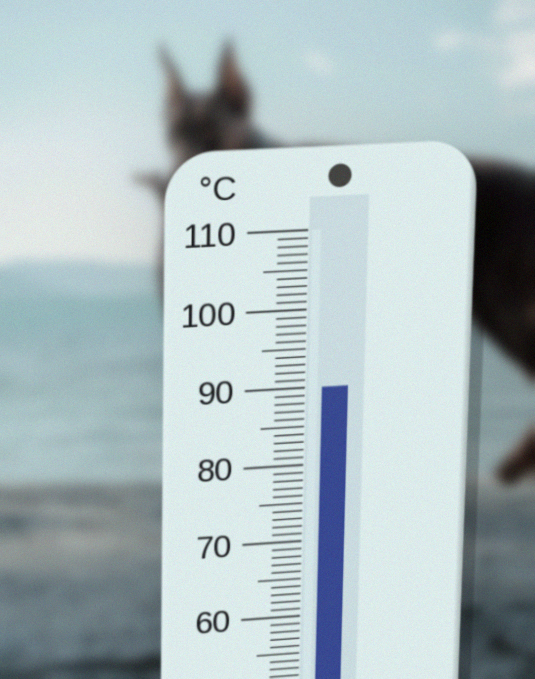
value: 90
